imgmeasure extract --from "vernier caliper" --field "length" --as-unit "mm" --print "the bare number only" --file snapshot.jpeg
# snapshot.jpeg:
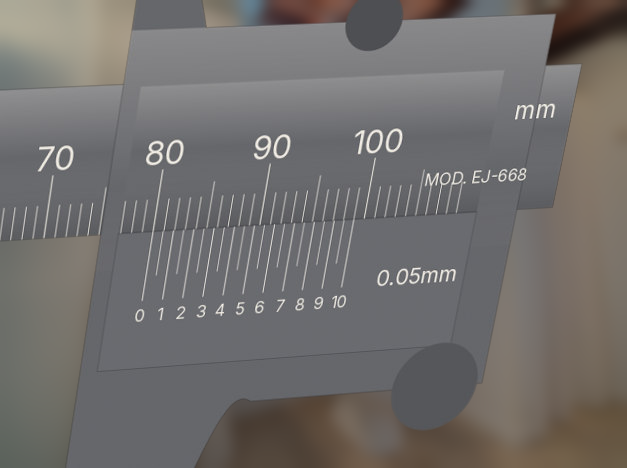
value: 80.0
